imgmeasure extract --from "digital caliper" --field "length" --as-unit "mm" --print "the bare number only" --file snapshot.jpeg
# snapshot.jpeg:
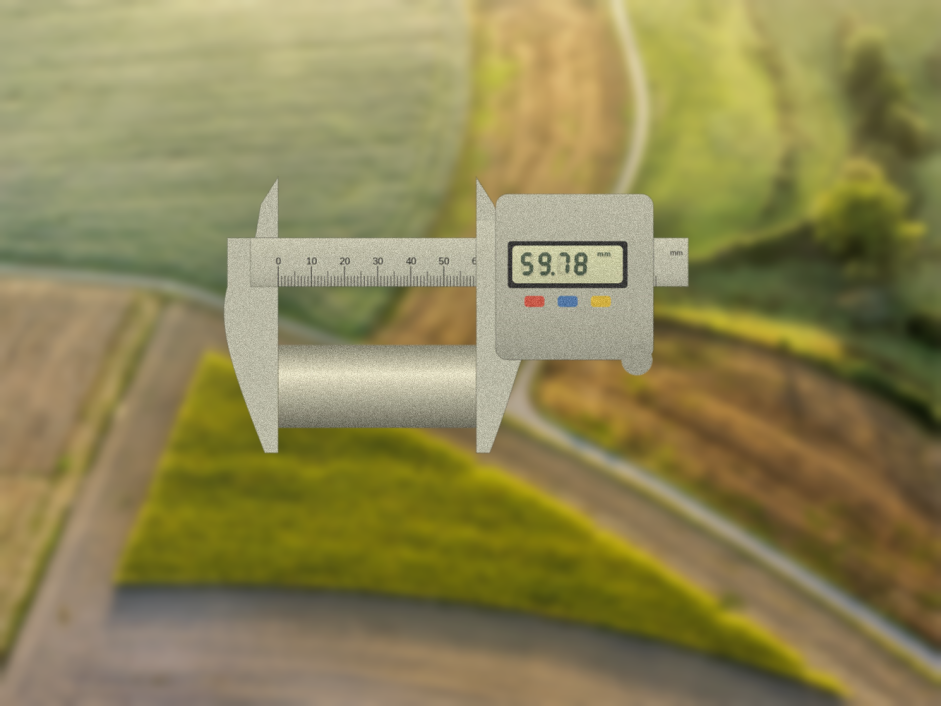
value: 59.78
